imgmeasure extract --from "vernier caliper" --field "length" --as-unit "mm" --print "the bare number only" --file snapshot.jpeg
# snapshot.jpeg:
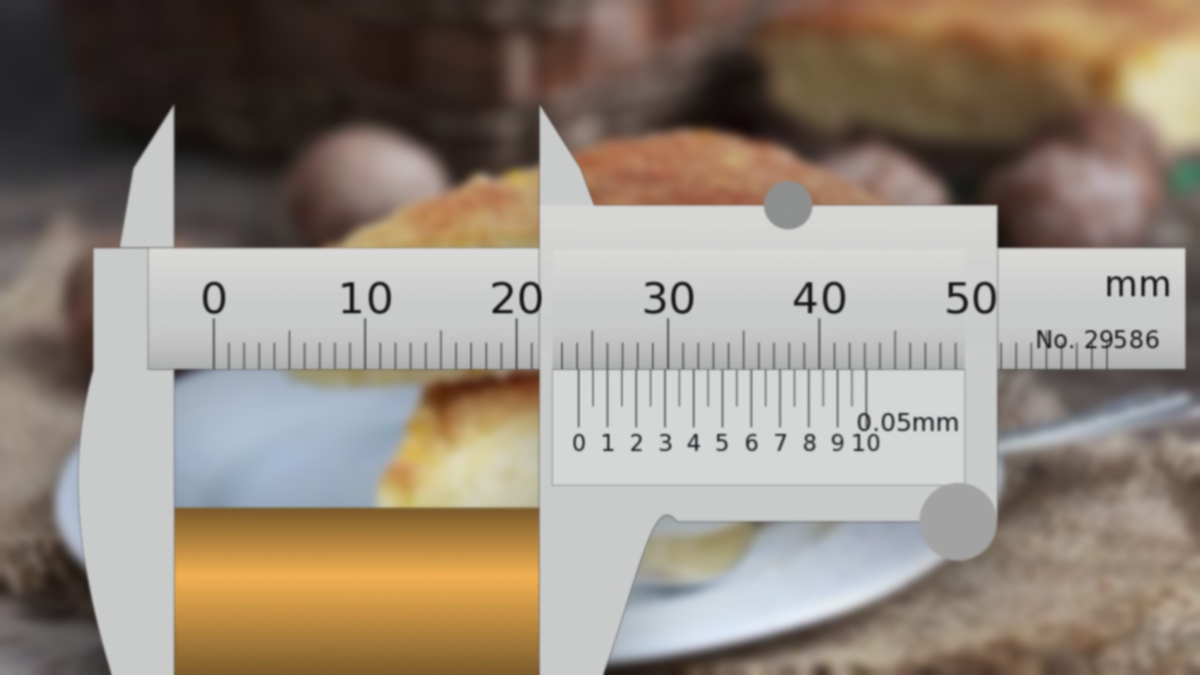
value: 24.1
